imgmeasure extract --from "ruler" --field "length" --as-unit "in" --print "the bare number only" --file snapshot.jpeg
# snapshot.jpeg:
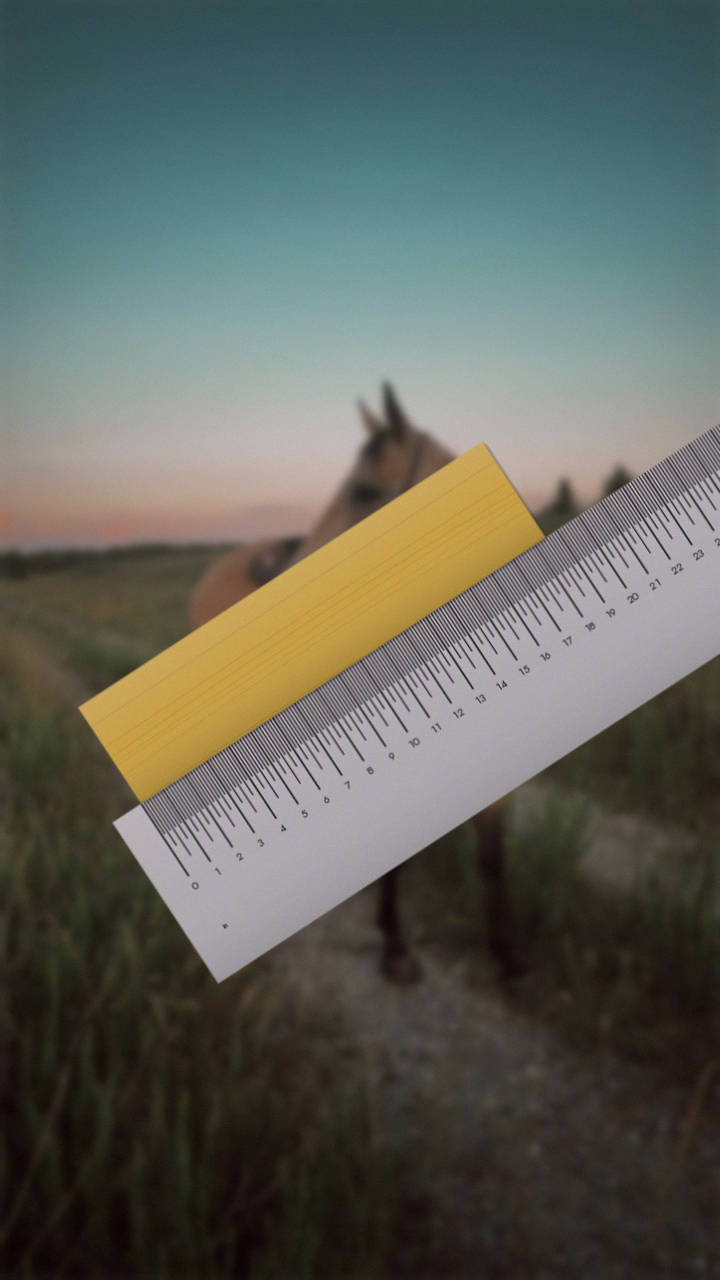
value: 18.5
